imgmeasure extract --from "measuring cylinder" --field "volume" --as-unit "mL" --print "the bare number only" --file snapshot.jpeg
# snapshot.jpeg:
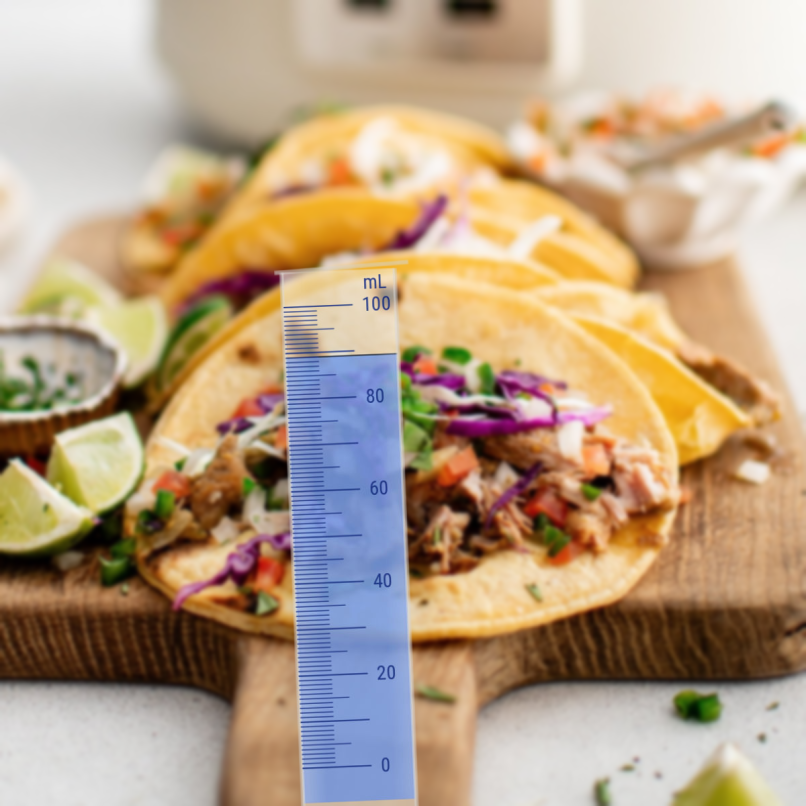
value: 89
